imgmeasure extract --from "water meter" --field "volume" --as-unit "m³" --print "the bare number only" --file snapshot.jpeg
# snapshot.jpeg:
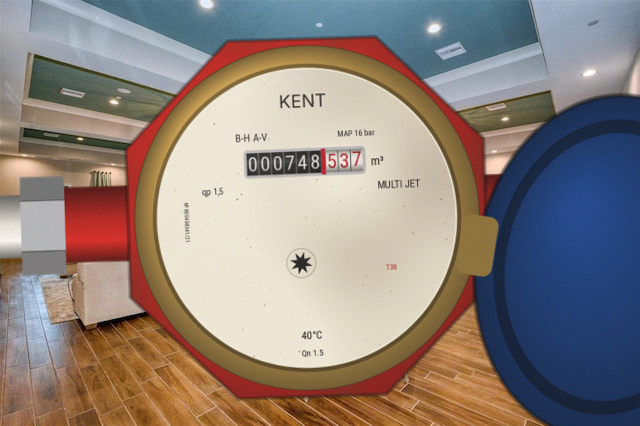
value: 748.537
